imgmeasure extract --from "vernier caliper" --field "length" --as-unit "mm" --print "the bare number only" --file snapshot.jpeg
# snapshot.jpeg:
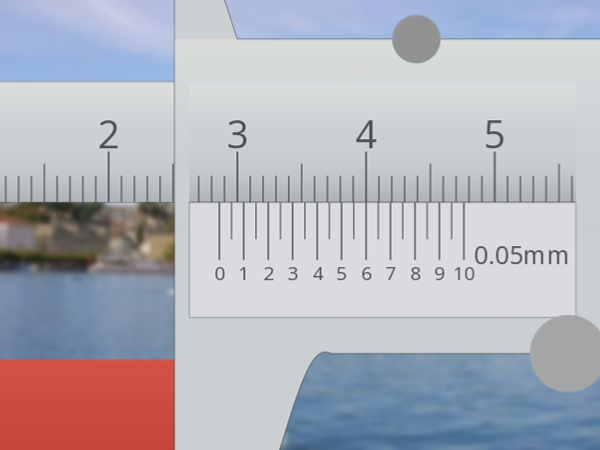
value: 28.6
